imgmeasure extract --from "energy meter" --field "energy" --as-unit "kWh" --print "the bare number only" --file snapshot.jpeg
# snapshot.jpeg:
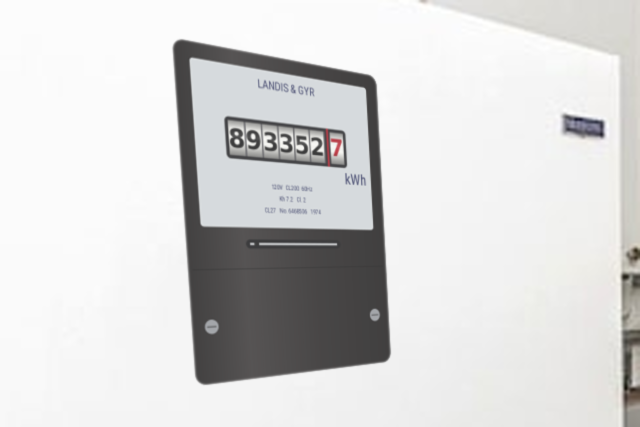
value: 893352.7
